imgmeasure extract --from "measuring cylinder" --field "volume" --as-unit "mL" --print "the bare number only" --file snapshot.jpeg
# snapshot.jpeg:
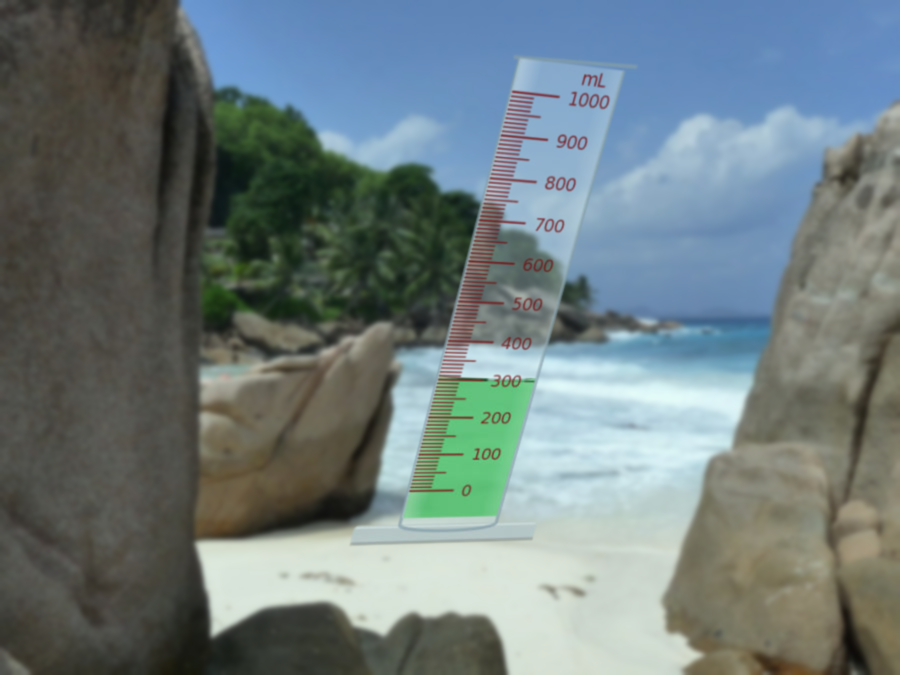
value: 300
